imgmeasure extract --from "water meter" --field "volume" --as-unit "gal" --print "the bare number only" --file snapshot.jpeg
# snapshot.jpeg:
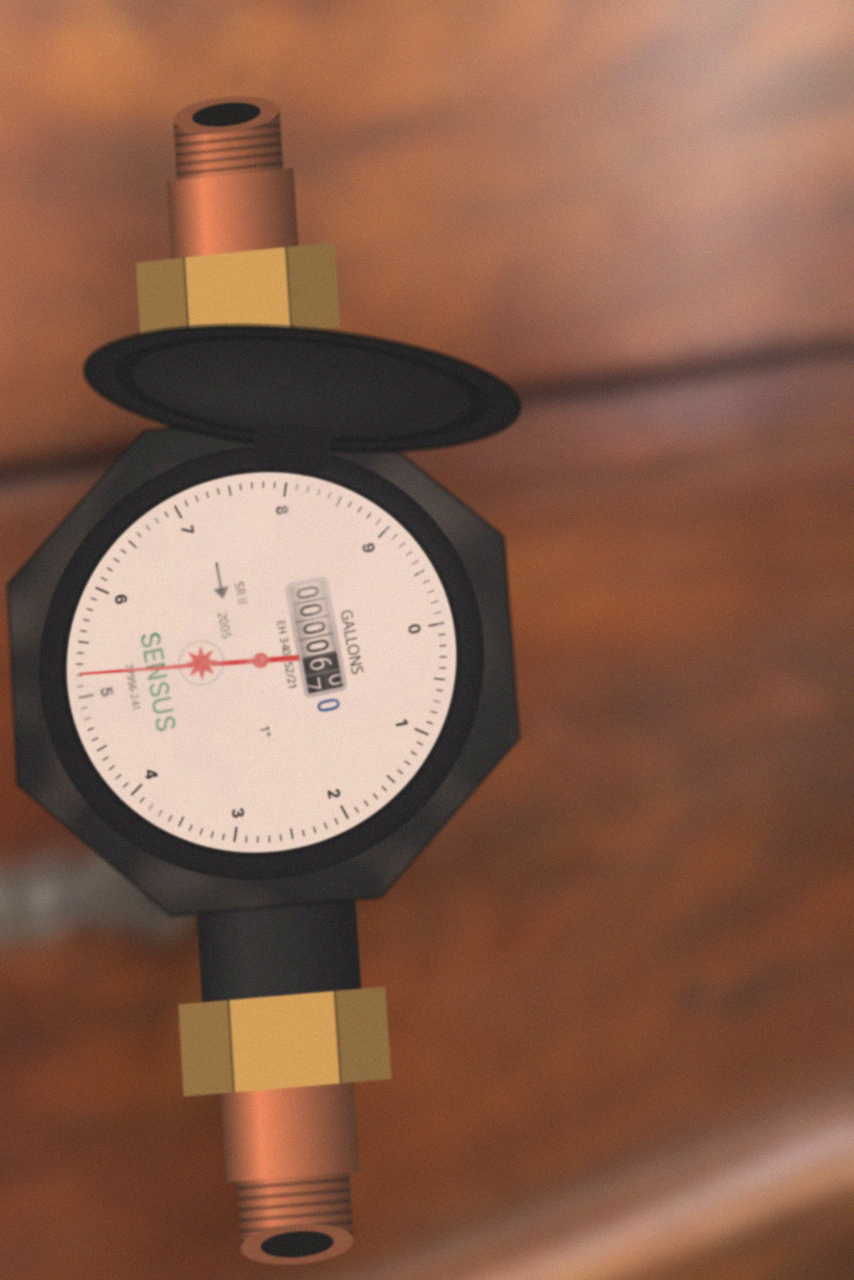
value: 665.2
